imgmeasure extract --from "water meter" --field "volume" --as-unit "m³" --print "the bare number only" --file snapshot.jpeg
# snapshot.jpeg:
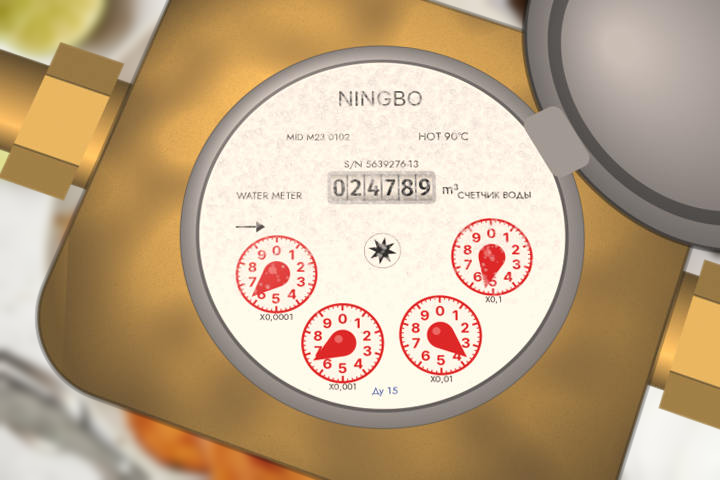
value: 24789.5366
